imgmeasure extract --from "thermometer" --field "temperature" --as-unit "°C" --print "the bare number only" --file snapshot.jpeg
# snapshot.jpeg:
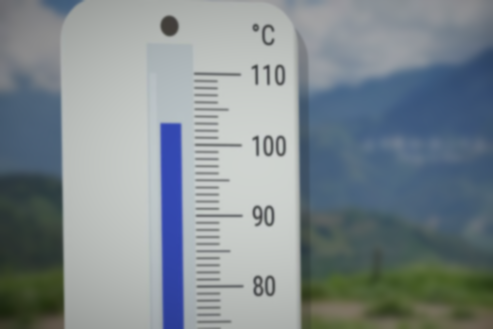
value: 103
